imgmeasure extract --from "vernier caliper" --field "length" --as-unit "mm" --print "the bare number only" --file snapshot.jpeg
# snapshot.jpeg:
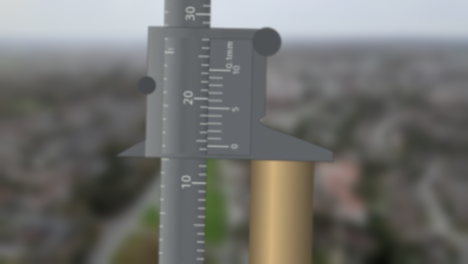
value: 14.4
